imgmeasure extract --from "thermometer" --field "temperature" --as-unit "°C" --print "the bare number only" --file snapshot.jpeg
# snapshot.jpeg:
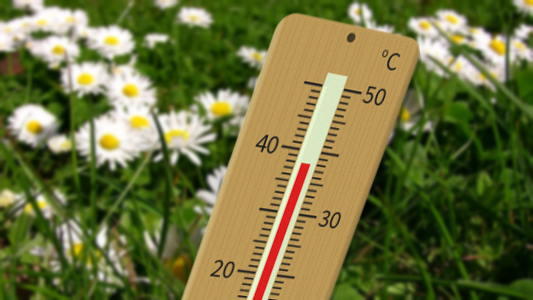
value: 38
